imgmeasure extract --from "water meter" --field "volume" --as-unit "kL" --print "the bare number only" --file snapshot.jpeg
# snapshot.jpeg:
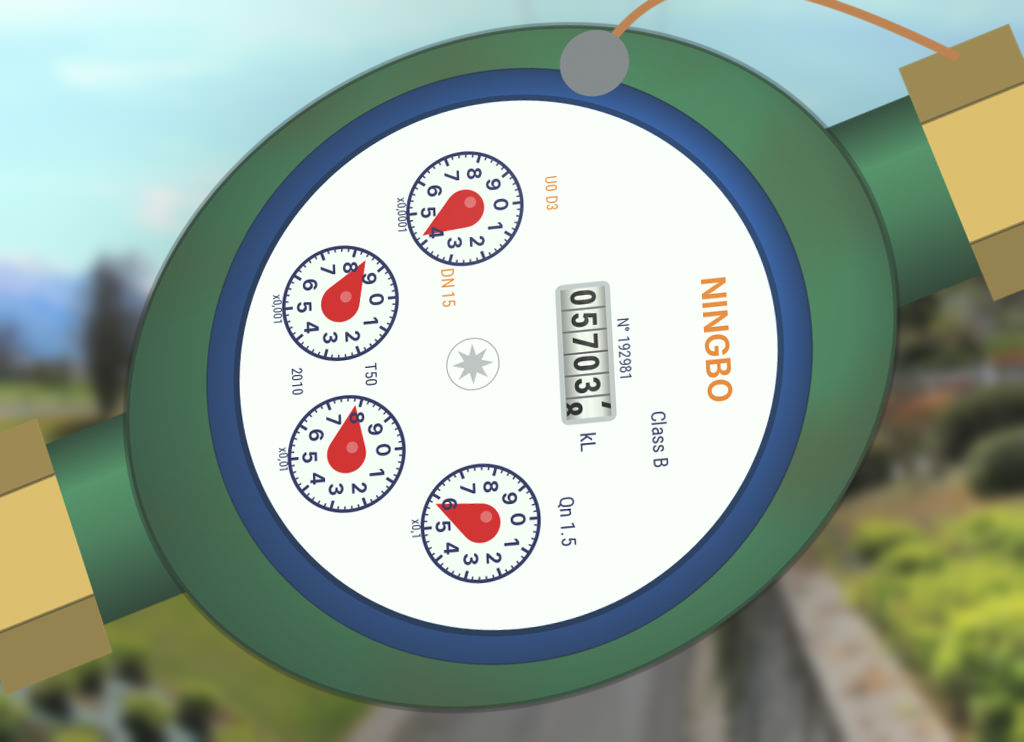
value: 57037.5784
